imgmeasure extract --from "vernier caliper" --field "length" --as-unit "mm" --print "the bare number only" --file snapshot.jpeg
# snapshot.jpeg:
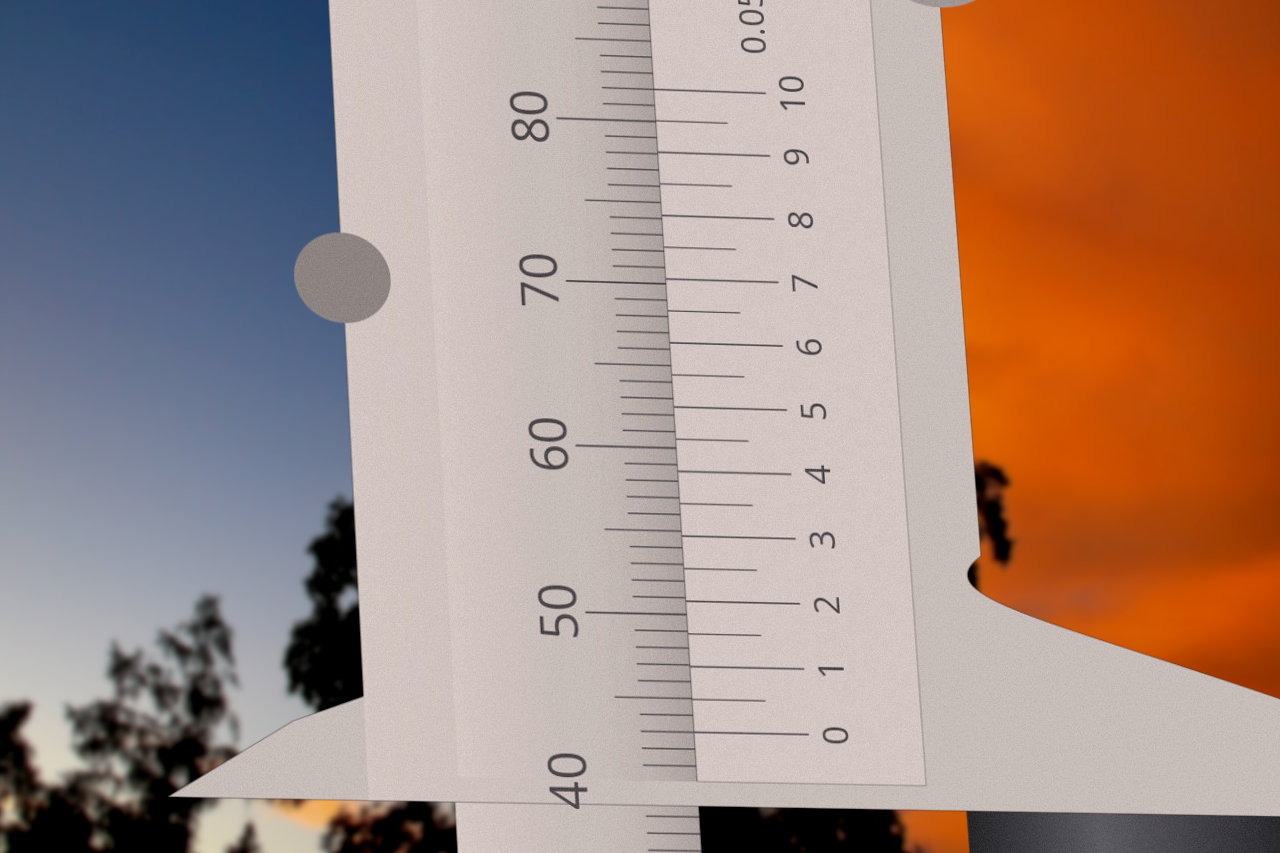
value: 43.0
